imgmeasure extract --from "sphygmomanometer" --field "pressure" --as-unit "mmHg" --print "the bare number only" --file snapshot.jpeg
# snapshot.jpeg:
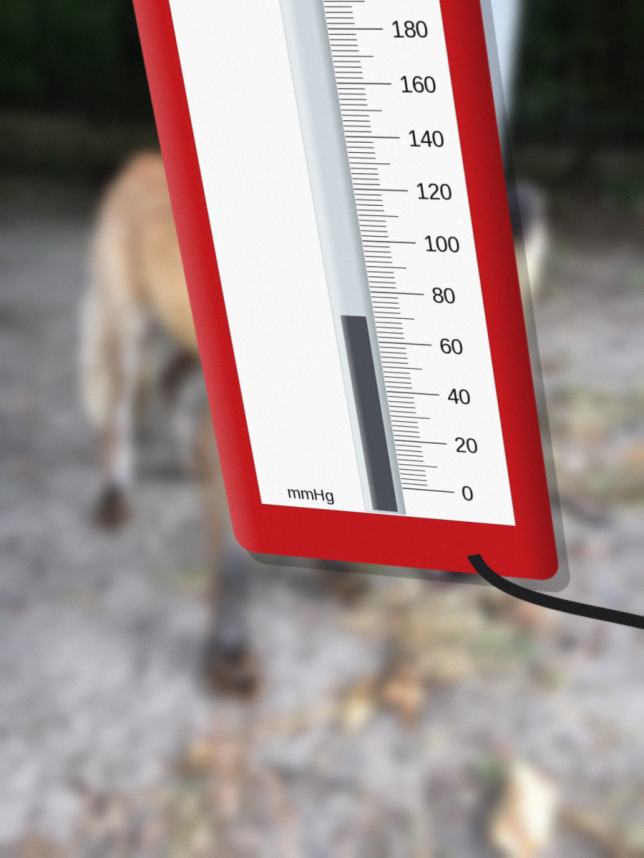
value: 70
